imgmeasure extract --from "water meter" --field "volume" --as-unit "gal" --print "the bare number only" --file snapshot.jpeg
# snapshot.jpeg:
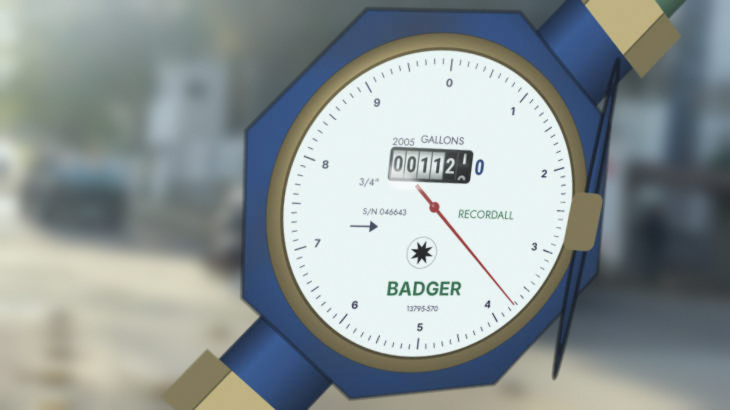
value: 11213.7
